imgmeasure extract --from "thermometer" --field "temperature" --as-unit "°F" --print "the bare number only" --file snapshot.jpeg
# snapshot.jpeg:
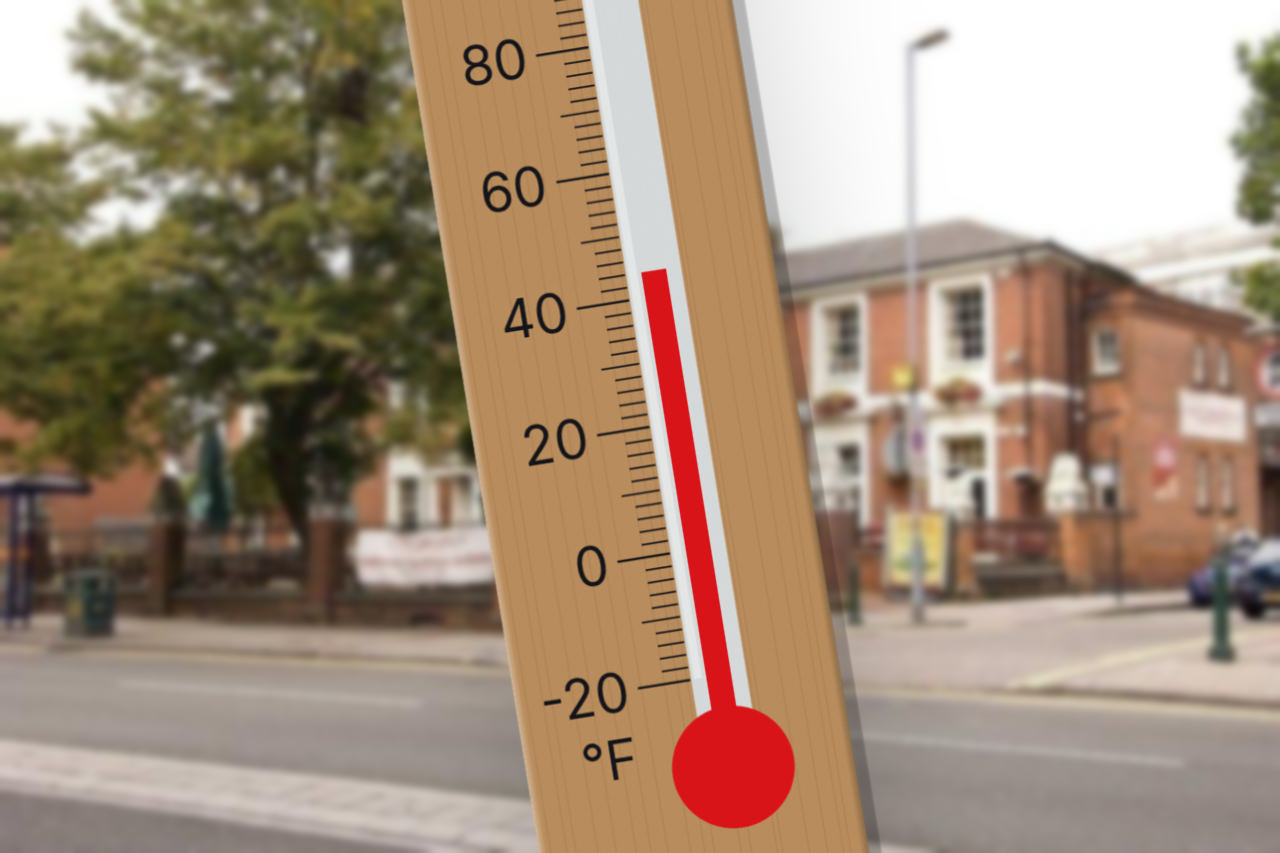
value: 44
